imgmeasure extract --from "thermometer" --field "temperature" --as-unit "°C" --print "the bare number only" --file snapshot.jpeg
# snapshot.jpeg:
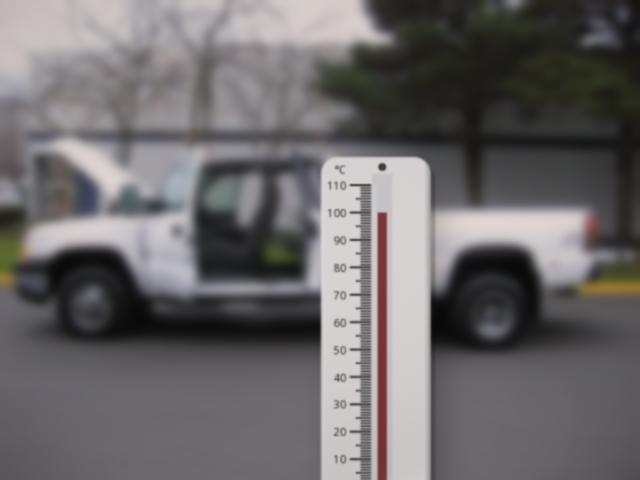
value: 100
